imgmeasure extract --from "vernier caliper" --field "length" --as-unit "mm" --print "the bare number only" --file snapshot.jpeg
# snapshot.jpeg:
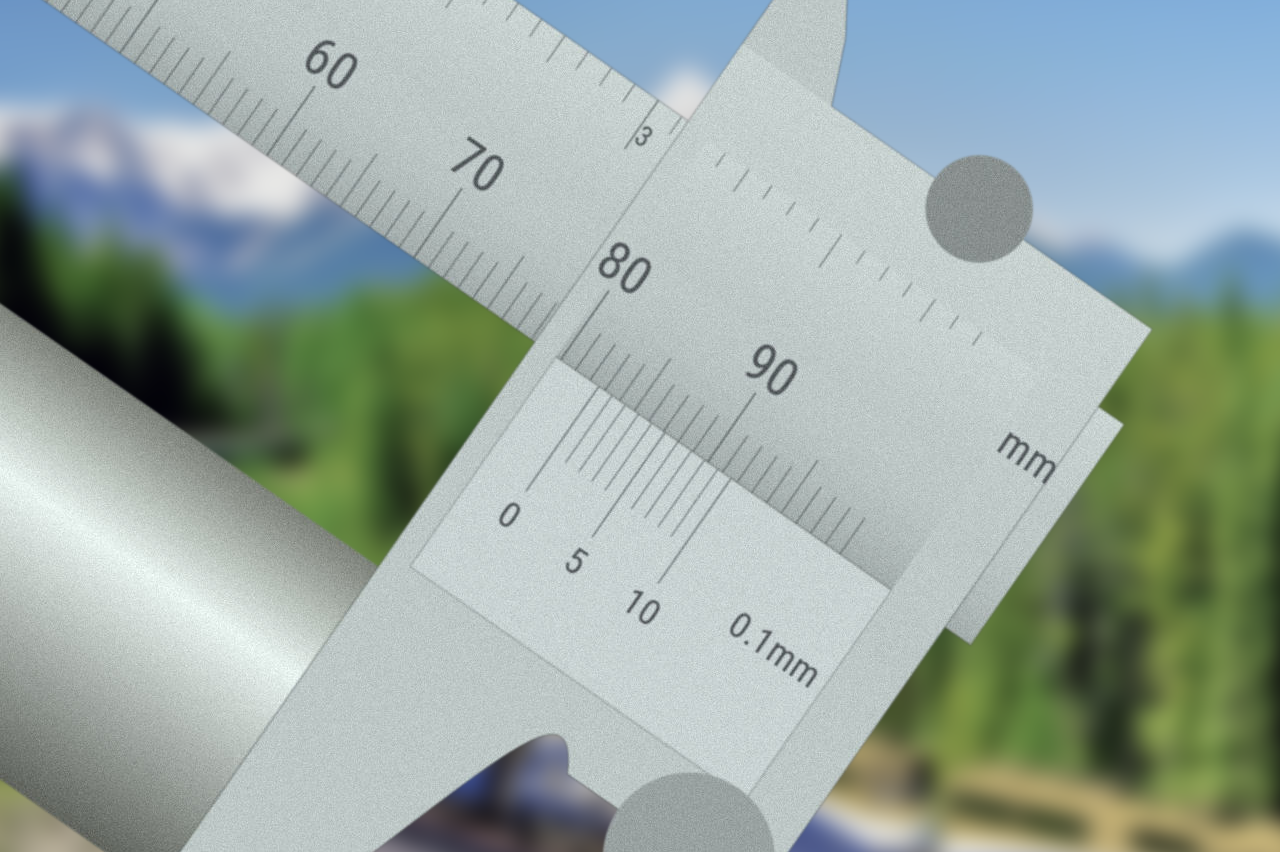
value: 82.6
